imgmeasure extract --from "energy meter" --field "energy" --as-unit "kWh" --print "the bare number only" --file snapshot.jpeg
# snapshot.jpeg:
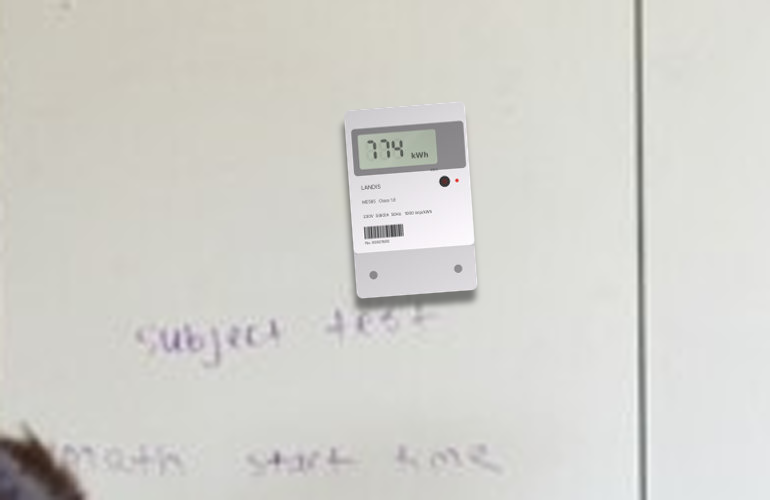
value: 774
